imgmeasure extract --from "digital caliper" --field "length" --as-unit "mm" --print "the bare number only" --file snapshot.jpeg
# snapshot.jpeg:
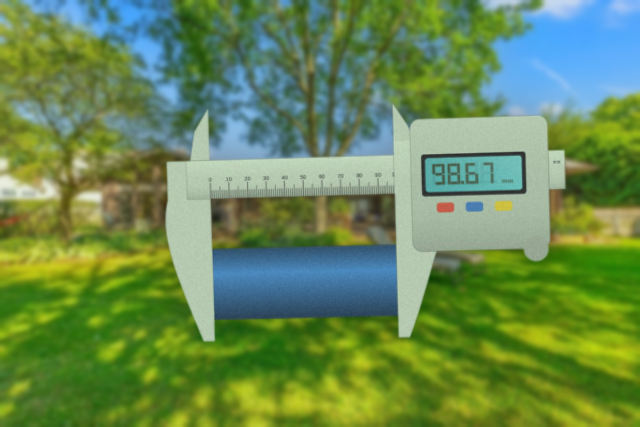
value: 98.67
